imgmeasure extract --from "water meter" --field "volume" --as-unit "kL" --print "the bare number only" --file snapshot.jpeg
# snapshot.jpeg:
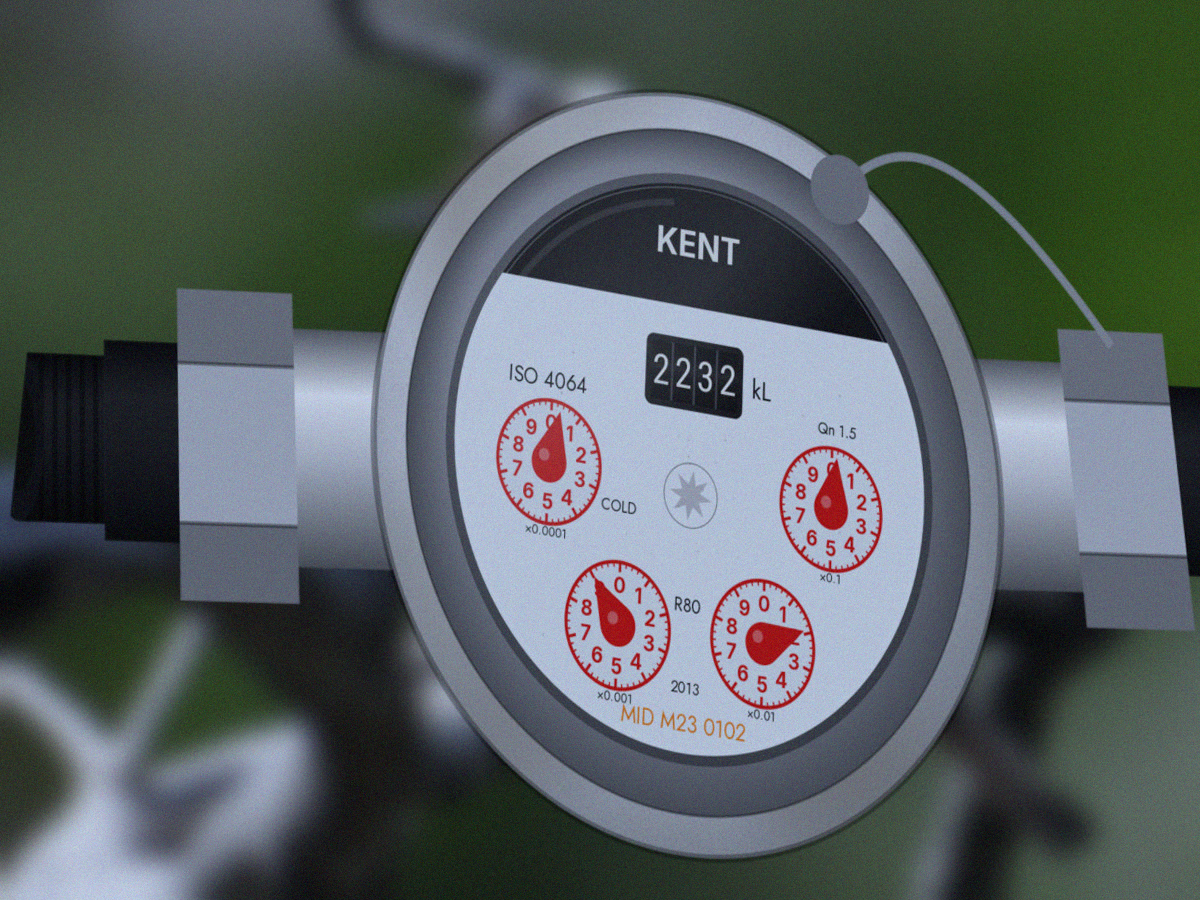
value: 2232.0190
